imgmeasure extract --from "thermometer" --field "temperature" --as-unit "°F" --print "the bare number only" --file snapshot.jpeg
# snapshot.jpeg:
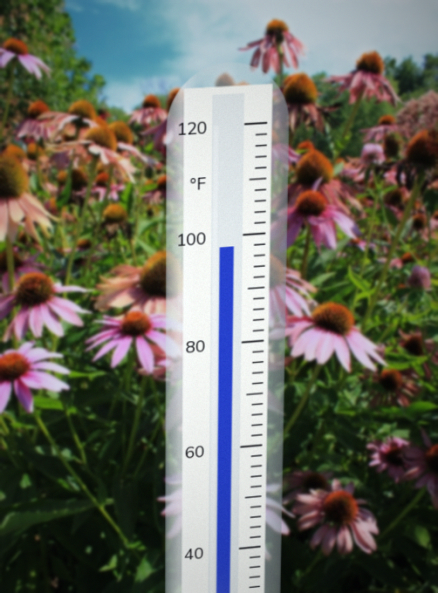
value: 98
